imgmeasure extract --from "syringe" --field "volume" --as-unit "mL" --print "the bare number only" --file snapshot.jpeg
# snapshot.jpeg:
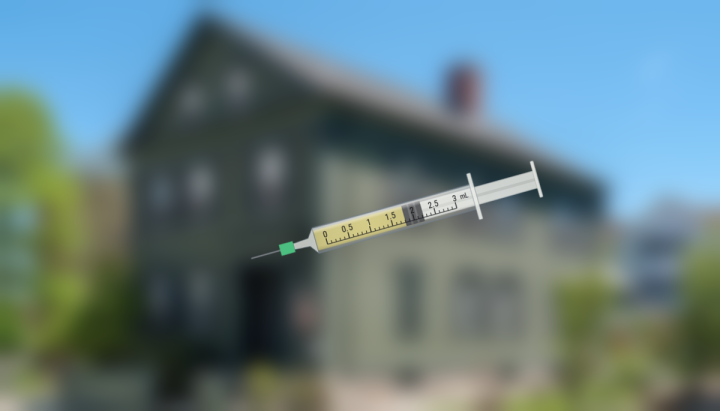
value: 1.8
